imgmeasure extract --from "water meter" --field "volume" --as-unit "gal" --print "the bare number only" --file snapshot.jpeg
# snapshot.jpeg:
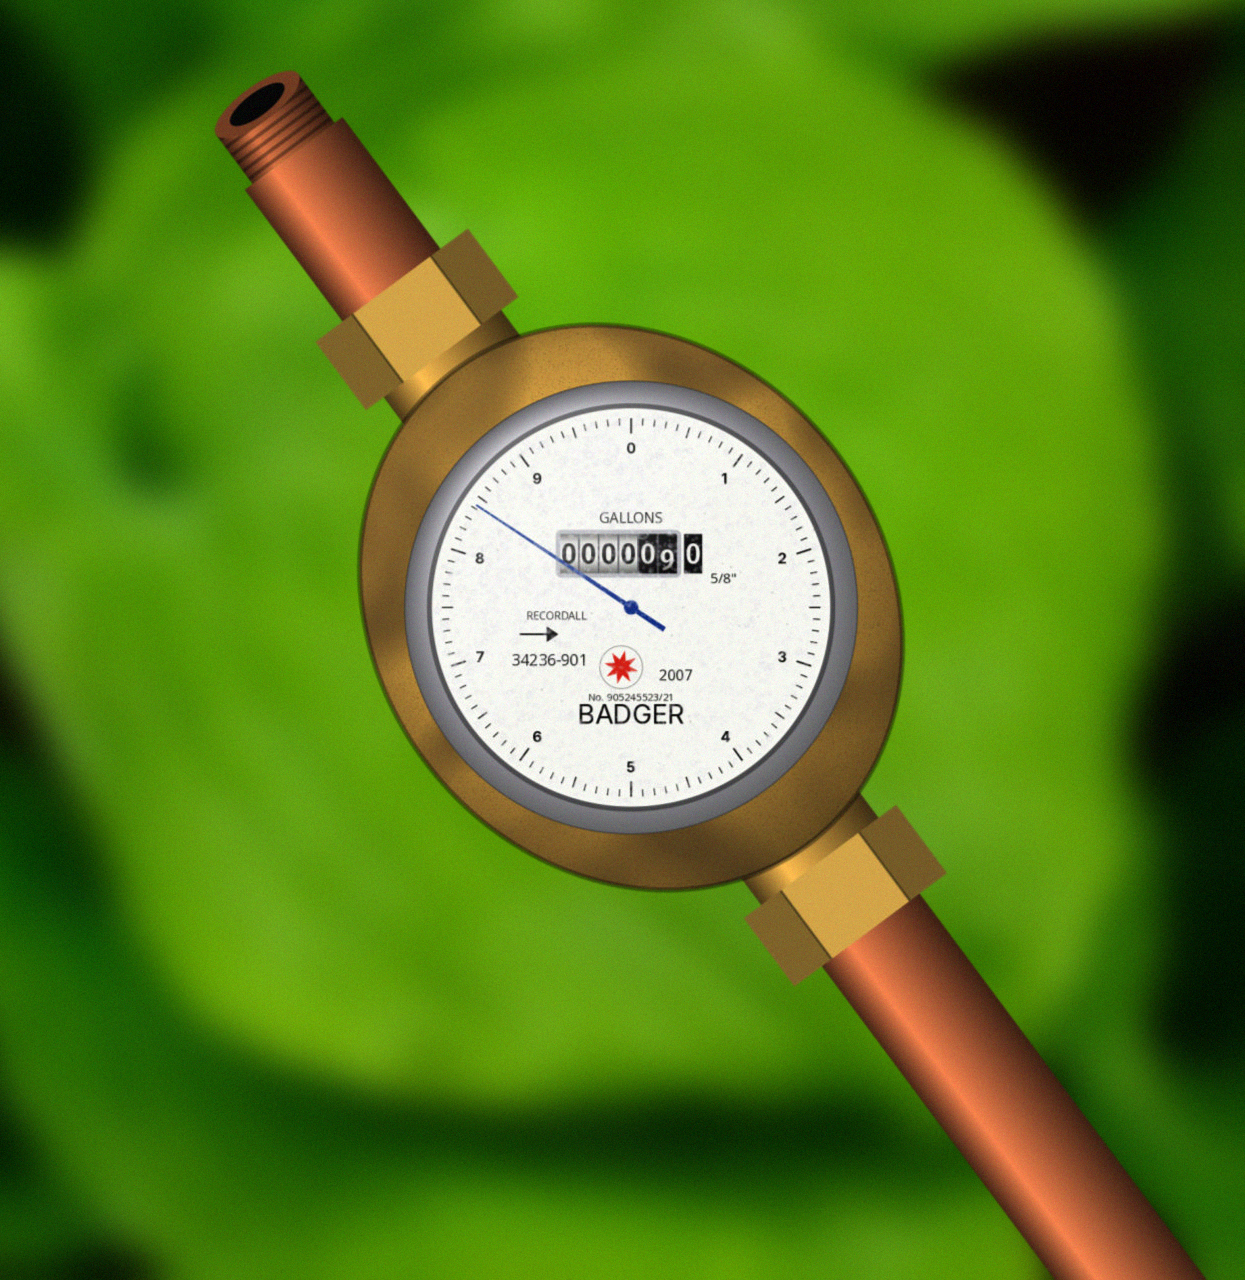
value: 88.4
